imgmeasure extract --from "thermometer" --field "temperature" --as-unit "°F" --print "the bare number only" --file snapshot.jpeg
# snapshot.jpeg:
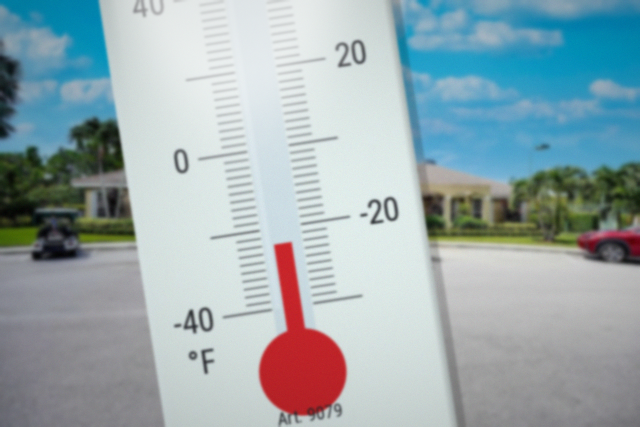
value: -24
